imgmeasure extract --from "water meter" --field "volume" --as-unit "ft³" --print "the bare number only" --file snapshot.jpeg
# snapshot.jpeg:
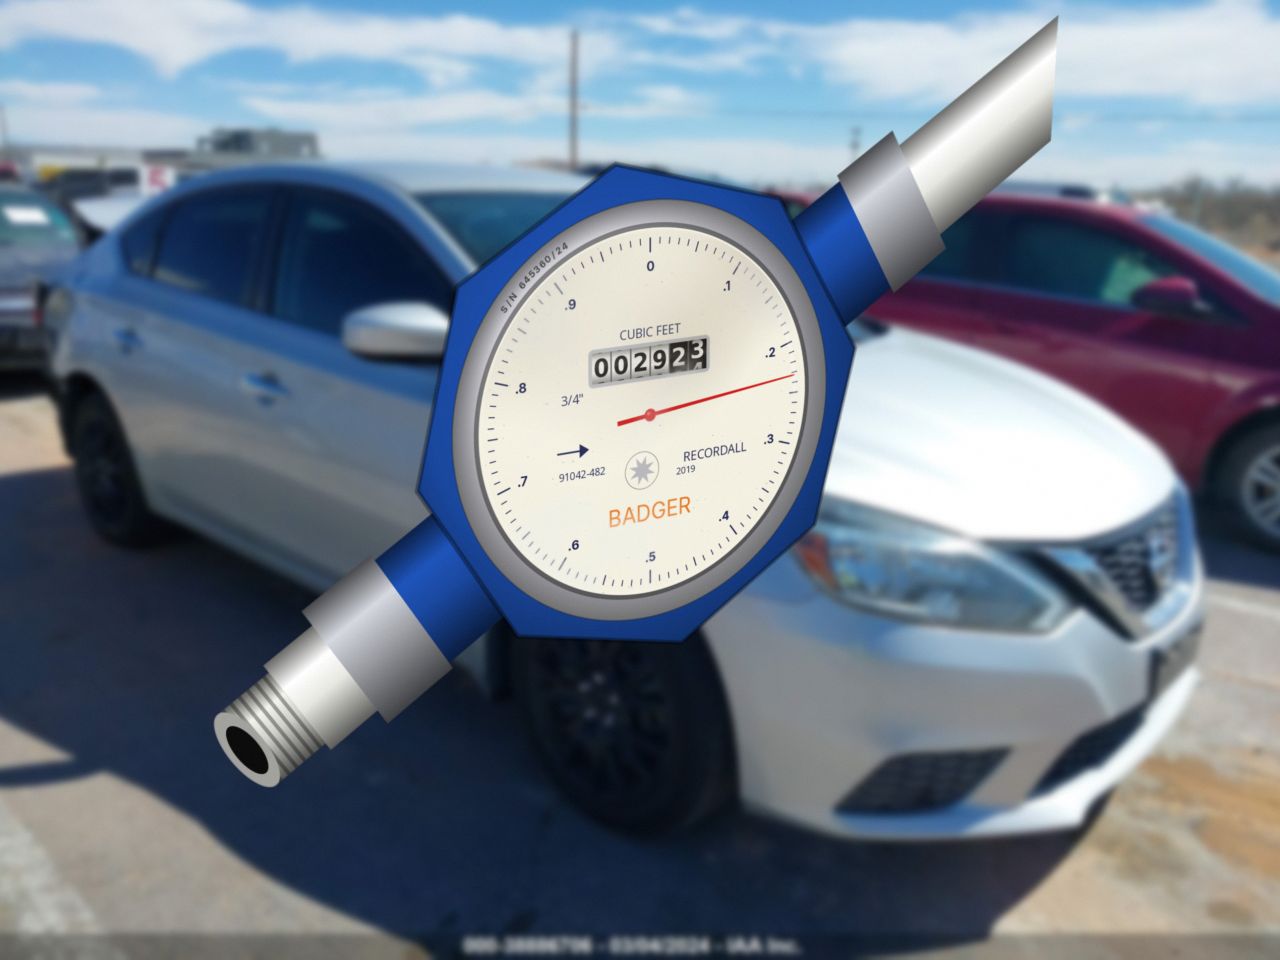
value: 2923.23
